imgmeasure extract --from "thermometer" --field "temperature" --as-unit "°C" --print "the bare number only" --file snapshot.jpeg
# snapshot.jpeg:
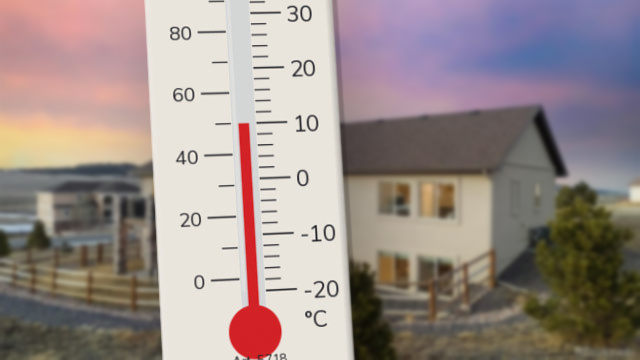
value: 10
